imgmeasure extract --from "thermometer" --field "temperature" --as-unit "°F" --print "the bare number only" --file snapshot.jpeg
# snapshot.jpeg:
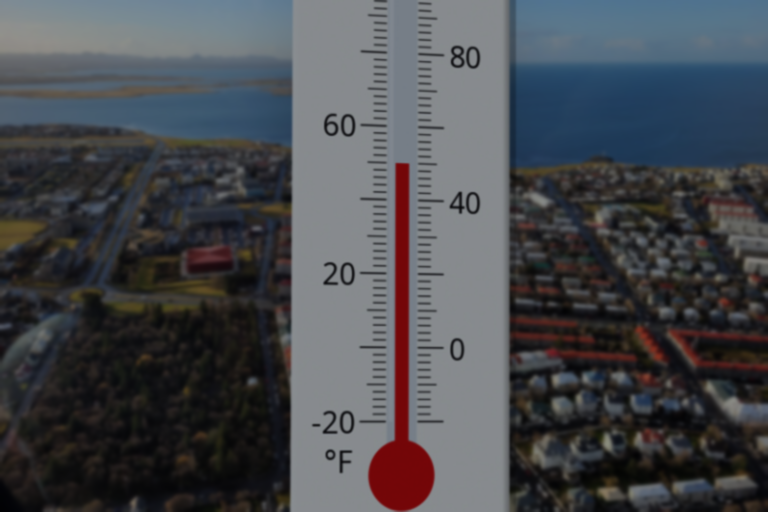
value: 50
